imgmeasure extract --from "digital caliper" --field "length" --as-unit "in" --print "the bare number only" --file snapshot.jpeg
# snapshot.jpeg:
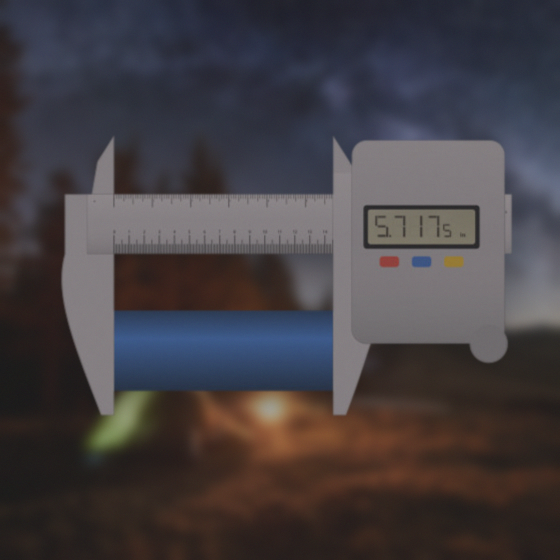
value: 5.7175
